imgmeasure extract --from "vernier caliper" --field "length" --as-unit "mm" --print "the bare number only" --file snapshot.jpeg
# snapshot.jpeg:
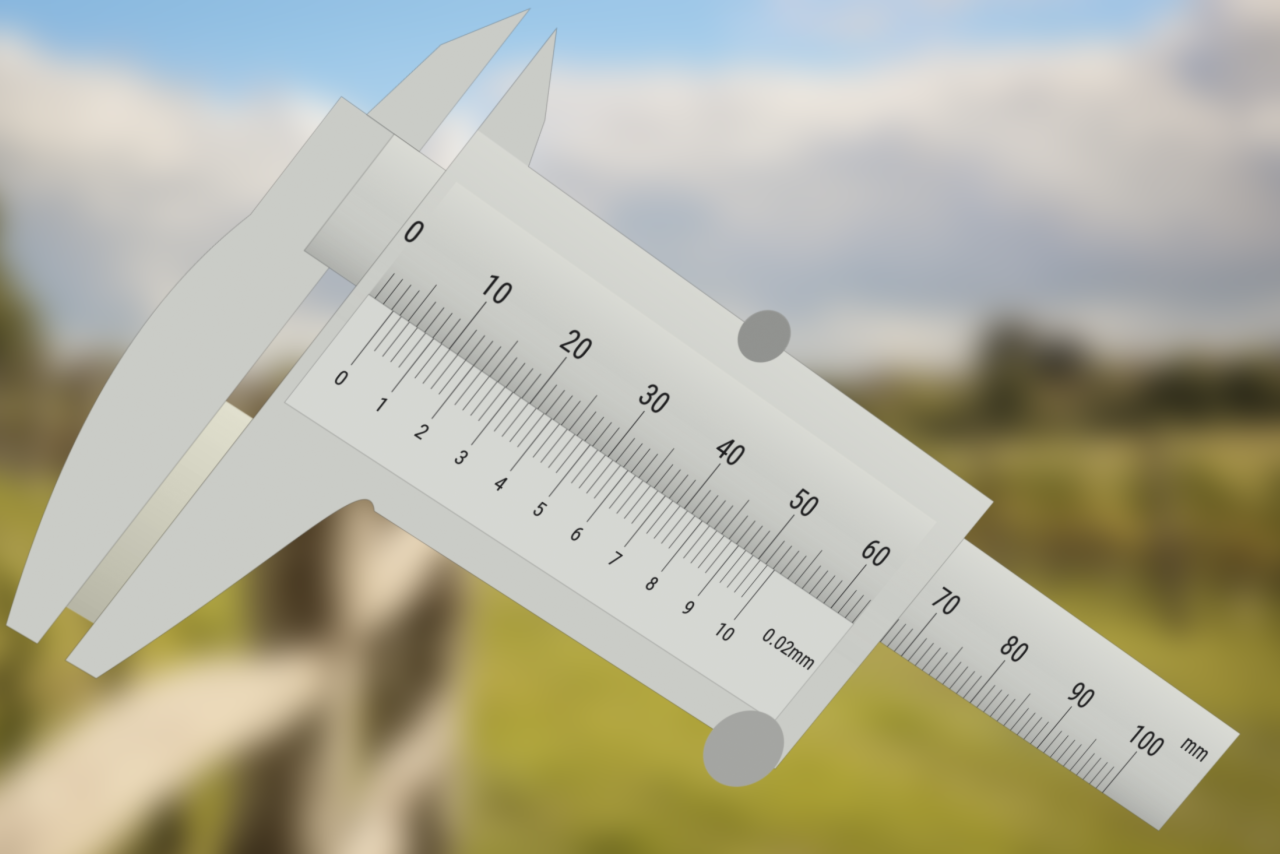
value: 3.2
